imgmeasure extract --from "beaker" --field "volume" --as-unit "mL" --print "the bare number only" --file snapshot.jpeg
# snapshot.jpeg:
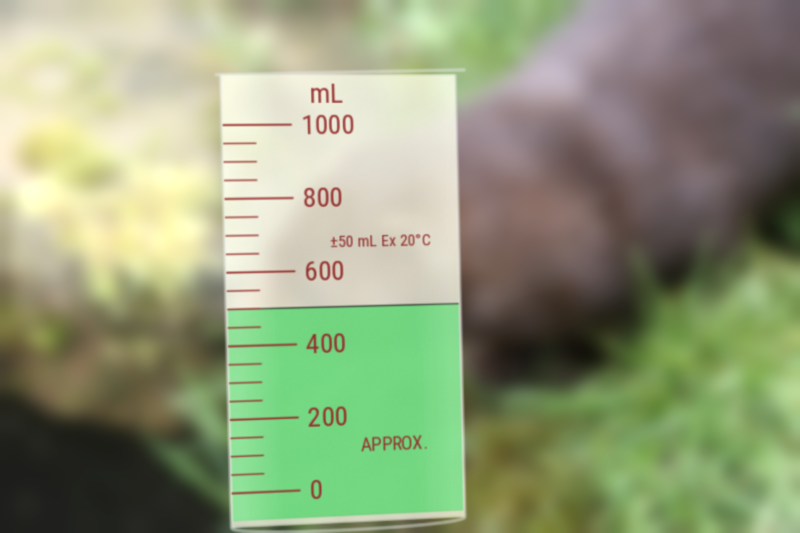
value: 500
